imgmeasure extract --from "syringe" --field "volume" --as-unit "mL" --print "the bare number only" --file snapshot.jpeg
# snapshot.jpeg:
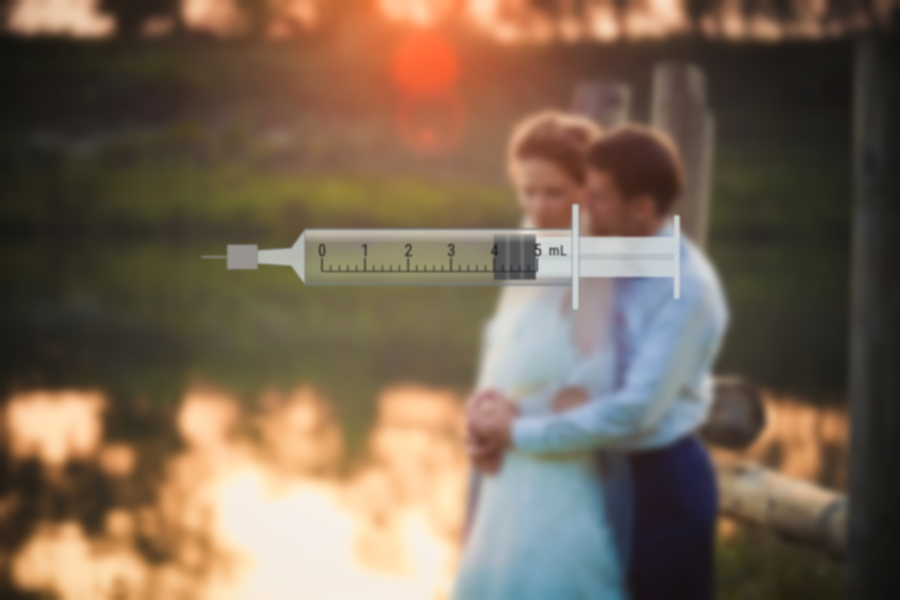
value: 4
